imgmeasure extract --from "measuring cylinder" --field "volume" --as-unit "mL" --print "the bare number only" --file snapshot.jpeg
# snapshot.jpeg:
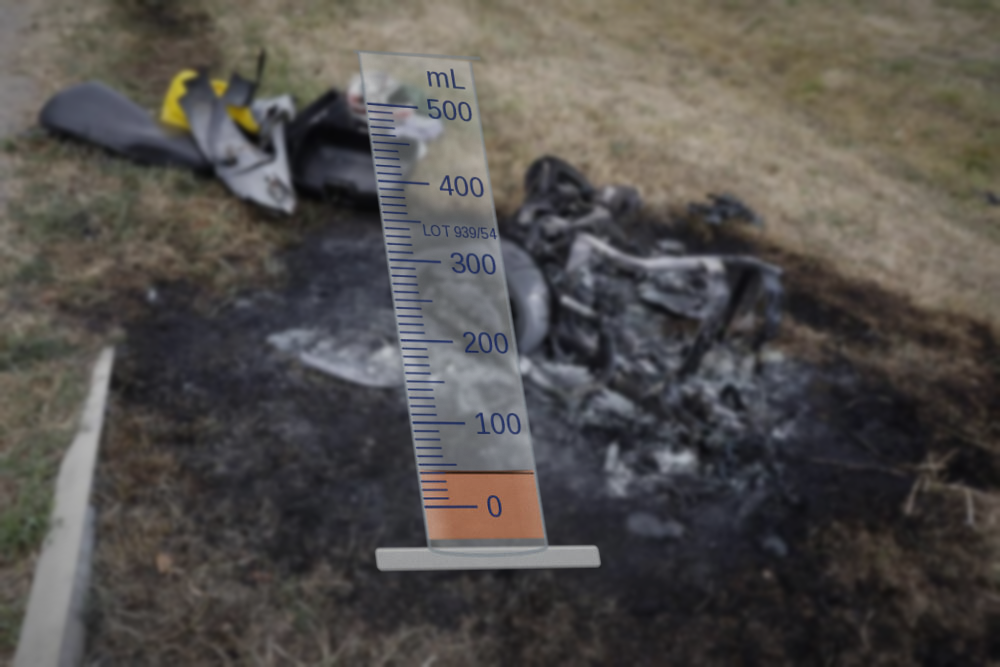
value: 40
